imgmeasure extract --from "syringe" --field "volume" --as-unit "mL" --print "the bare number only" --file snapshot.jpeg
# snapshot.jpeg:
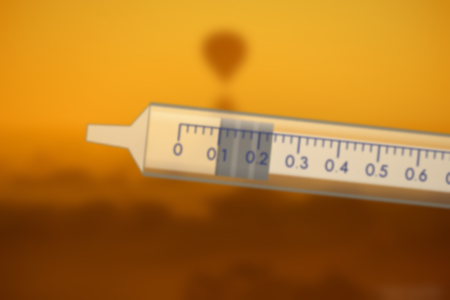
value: 0.1
